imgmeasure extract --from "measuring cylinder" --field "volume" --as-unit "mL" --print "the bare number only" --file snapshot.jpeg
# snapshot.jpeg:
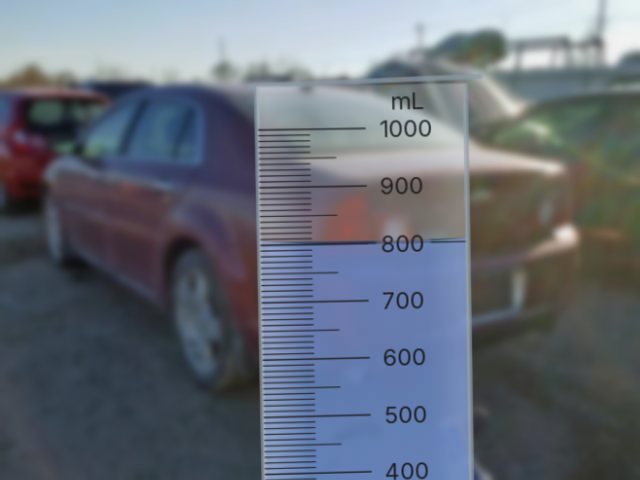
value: 800
